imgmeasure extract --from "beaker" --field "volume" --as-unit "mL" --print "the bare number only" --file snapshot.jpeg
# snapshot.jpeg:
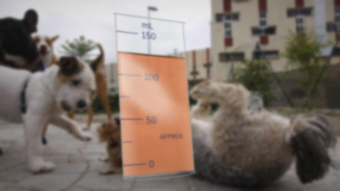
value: 125
